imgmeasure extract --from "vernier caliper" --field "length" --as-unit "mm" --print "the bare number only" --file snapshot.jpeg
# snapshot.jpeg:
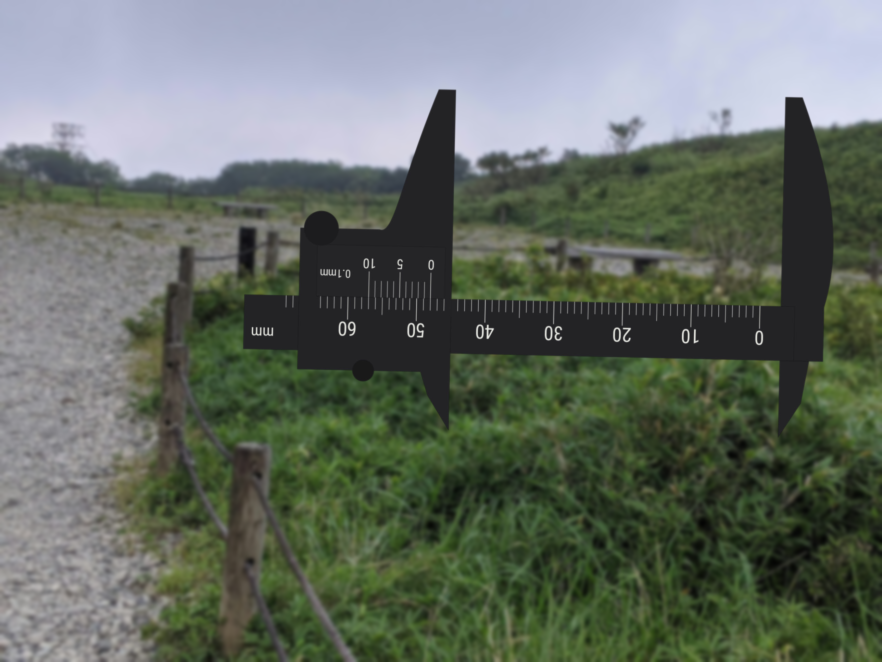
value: 48.0
